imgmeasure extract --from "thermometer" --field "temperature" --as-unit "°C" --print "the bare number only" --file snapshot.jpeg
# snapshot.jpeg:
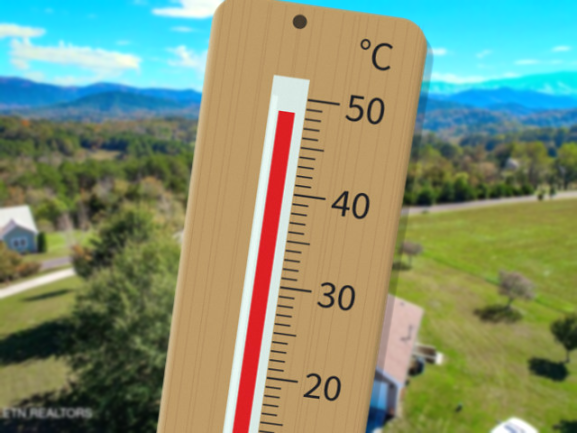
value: 48.5
